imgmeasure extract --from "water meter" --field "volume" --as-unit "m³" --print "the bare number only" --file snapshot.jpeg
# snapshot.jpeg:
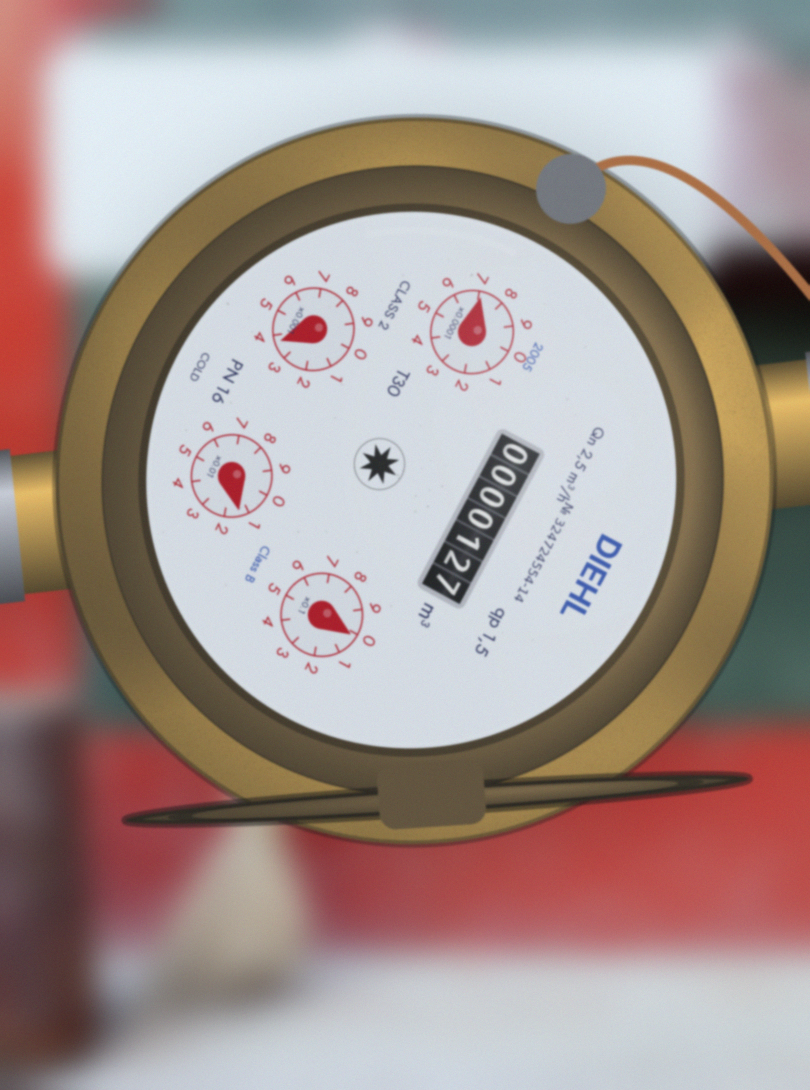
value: 127.0137
